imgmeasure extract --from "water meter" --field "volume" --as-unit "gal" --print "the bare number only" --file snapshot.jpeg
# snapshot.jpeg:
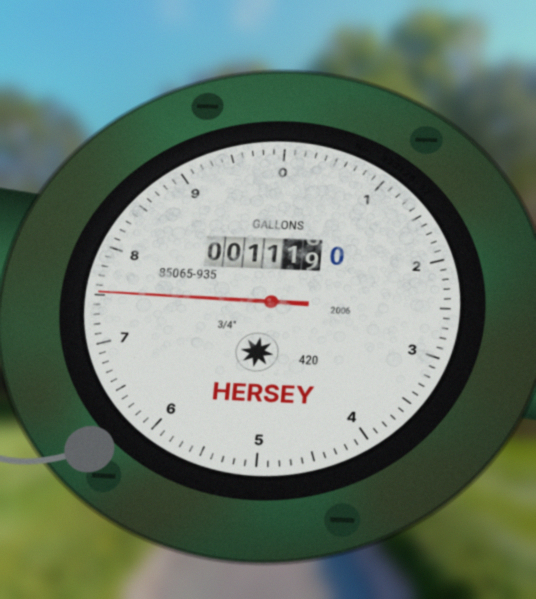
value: 11187.5
